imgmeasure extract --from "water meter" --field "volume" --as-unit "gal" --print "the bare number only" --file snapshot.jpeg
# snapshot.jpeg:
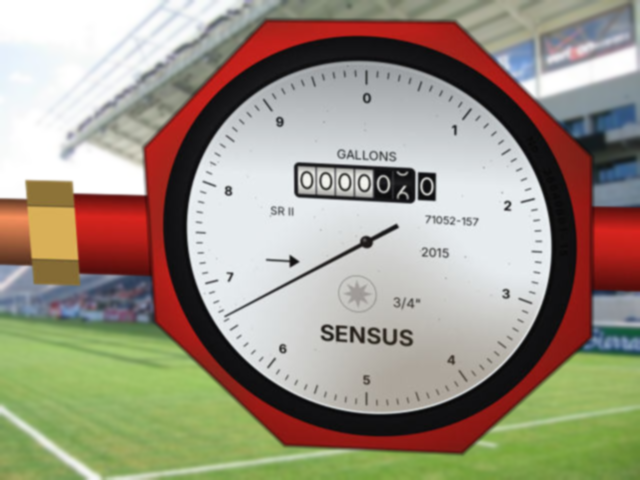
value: 56.6
